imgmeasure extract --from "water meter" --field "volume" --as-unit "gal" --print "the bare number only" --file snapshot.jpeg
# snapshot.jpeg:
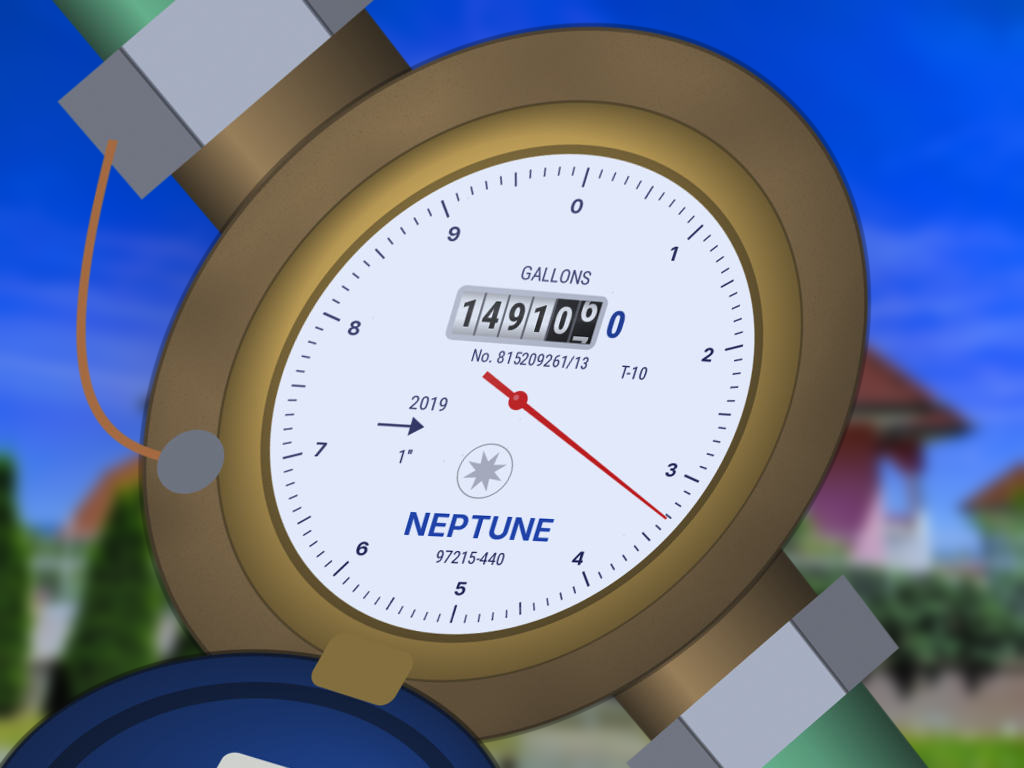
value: 1491063.3
